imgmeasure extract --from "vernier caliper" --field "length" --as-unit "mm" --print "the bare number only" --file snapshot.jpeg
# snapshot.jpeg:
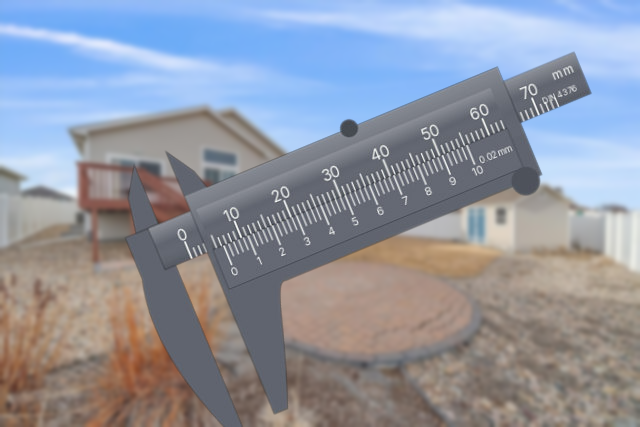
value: 6.4
